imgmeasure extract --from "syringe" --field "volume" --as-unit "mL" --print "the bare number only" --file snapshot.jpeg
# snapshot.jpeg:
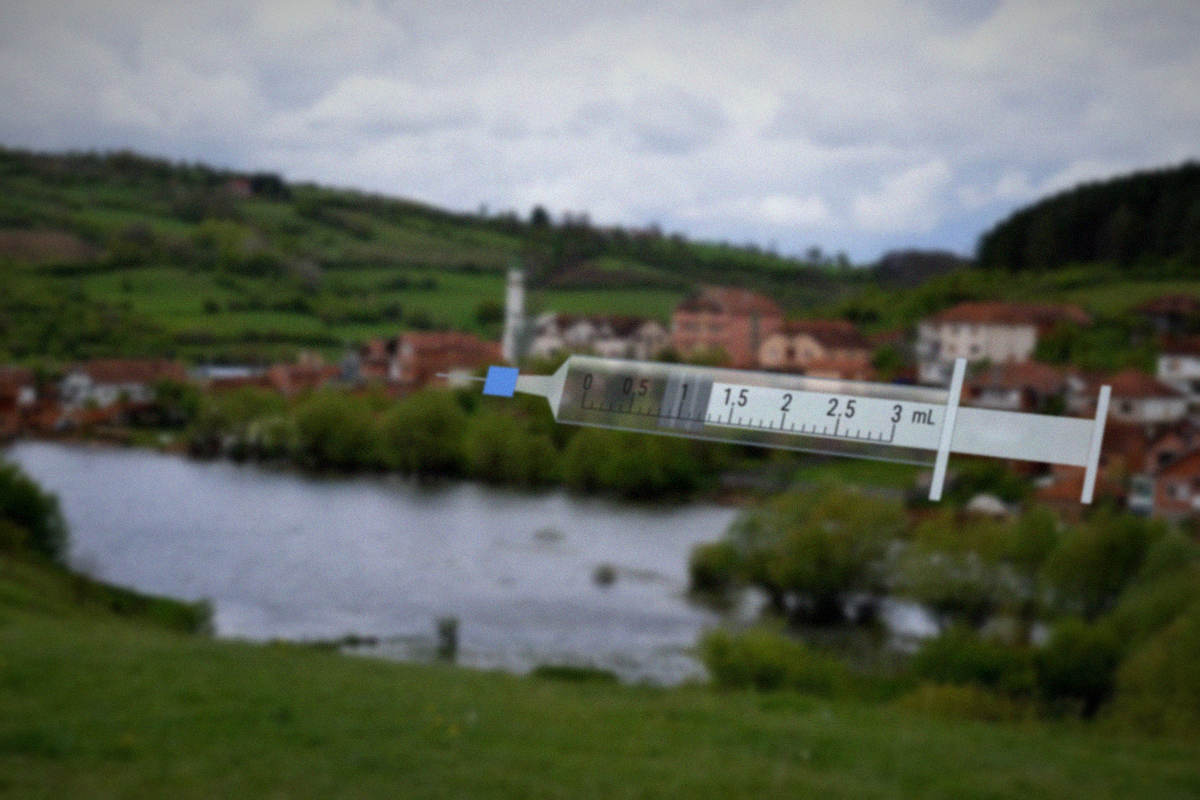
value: 0.8
